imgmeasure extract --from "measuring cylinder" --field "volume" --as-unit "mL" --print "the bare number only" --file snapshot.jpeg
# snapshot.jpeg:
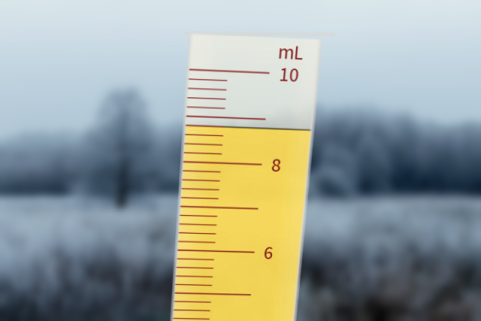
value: 8.8
